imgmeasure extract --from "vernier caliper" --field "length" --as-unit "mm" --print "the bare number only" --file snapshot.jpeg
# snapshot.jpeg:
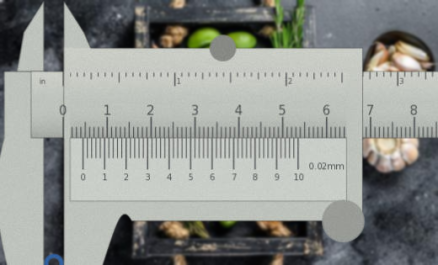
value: 4.5
